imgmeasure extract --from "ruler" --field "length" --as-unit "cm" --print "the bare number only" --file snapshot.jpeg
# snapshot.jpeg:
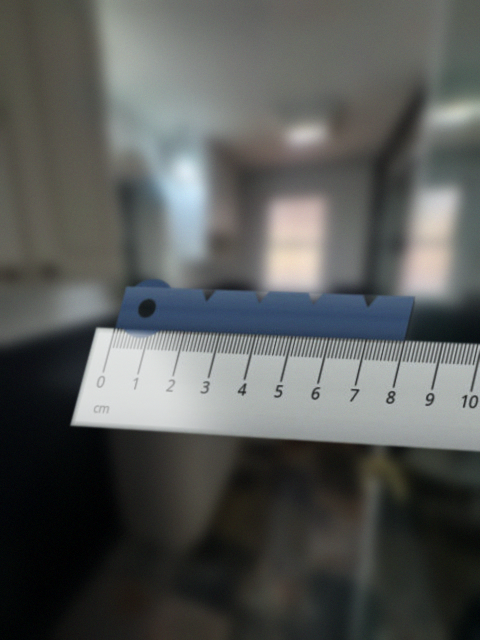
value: 8
